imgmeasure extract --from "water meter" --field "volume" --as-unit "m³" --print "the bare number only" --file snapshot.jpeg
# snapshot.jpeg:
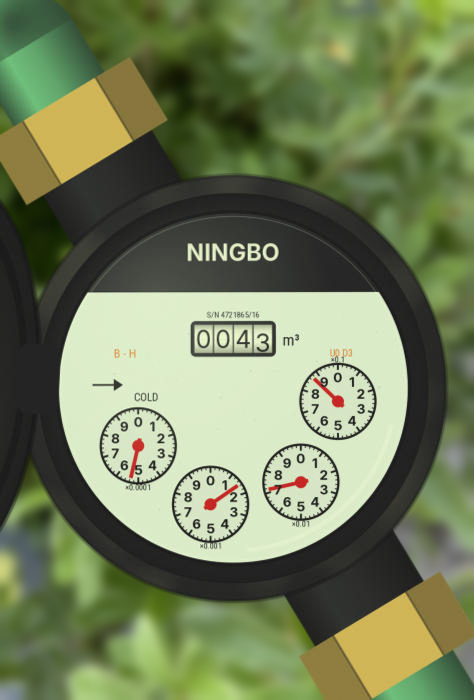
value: 42.8715
